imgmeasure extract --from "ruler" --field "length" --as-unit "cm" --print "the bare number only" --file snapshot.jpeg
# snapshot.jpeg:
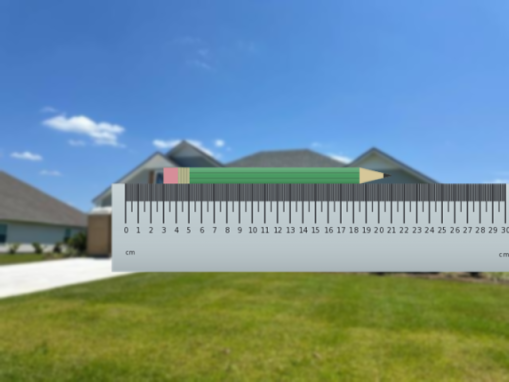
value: 18
